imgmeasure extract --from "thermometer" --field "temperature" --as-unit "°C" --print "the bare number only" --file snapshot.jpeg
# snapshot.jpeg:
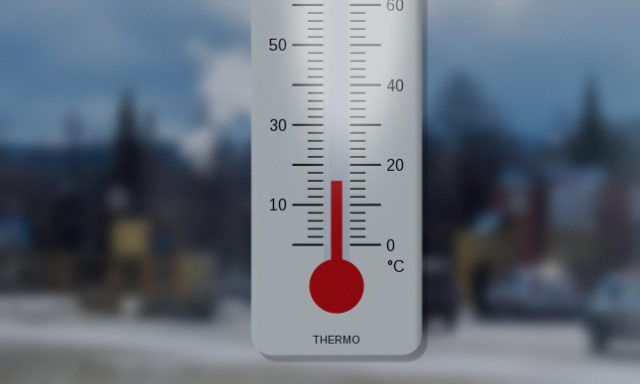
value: 16
